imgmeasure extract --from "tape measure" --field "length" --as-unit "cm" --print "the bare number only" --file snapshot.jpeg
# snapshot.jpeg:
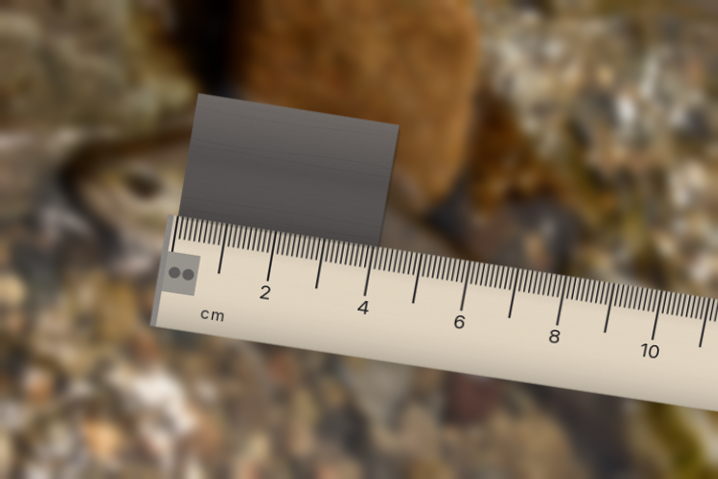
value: 4.1
